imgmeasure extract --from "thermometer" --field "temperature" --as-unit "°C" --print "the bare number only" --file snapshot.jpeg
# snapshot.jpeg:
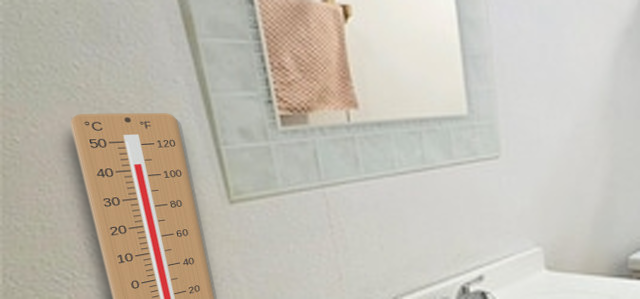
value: 42
